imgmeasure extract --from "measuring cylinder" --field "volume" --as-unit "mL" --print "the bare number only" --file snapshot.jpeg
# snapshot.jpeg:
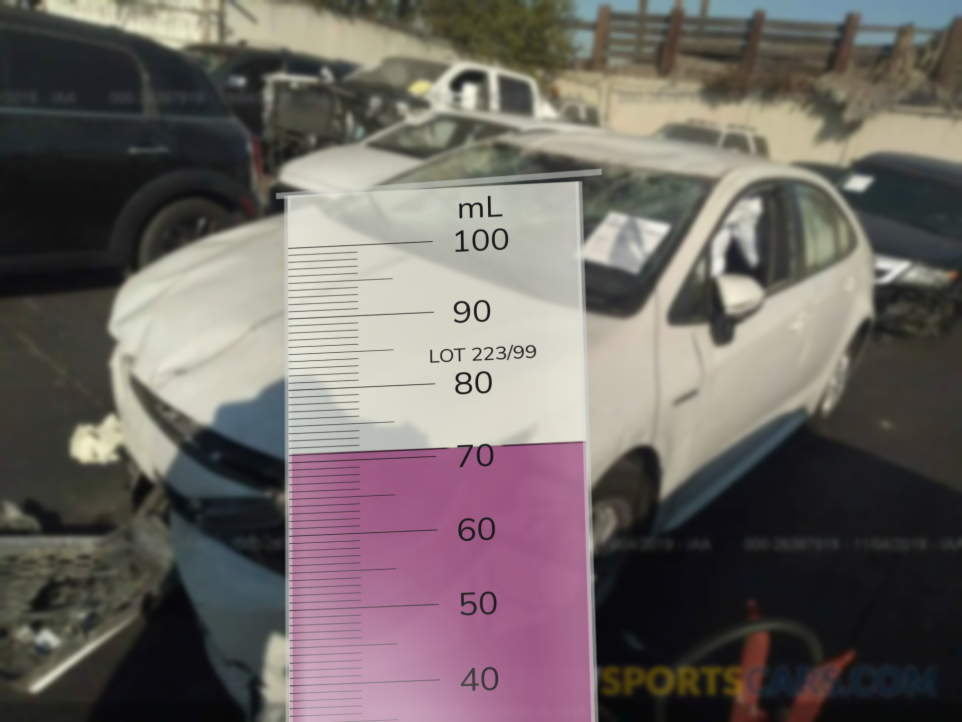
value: 71
